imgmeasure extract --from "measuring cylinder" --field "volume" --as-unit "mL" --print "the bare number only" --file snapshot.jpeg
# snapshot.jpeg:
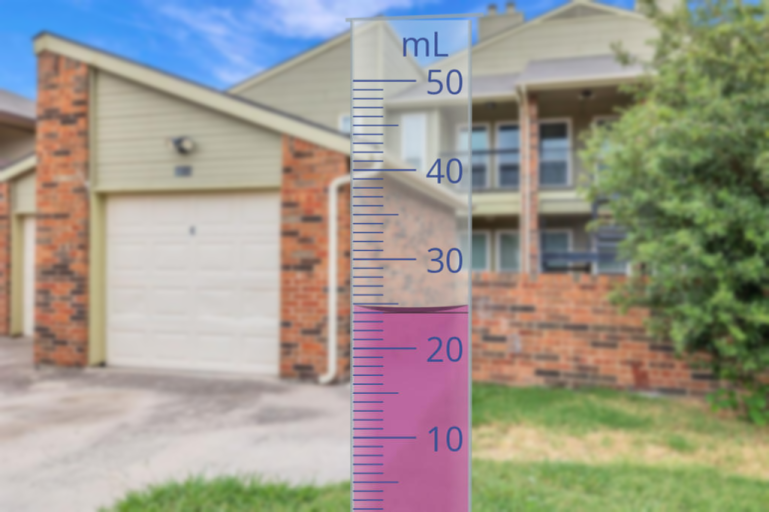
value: 24
